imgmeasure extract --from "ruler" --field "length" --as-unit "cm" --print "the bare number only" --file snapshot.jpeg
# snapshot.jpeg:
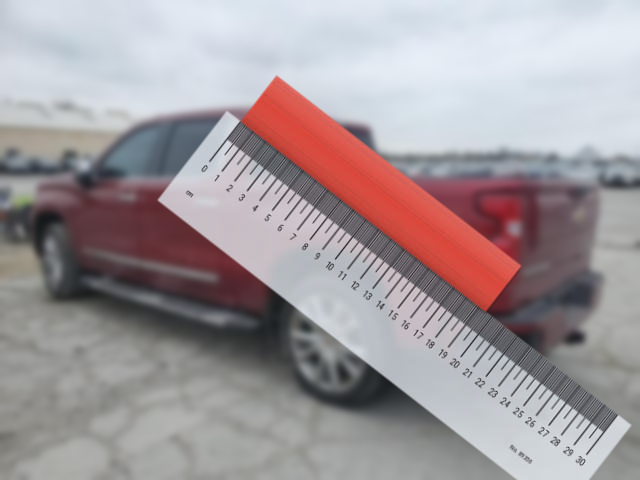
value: 19.5
